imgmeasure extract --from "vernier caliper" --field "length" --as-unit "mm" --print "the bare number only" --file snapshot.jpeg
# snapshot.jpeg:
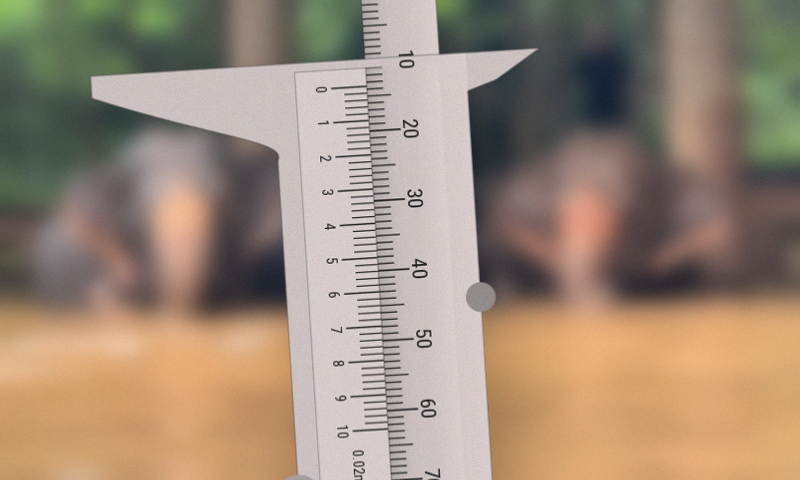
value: 13.6
